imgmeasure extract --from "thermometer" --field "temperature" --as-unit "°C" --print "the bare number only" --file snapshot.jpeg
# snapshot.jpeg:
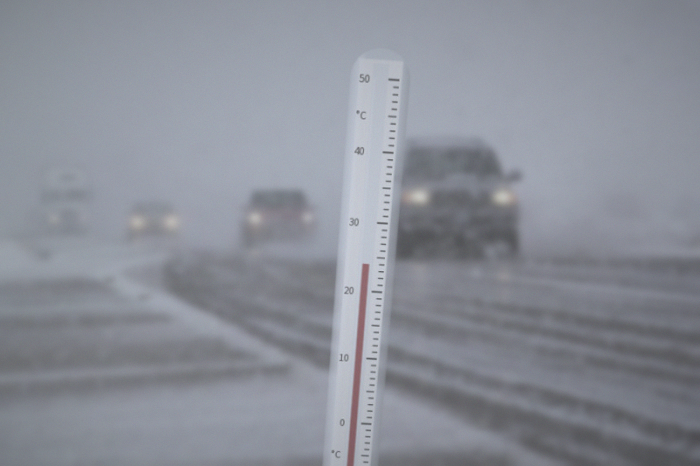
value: 24
